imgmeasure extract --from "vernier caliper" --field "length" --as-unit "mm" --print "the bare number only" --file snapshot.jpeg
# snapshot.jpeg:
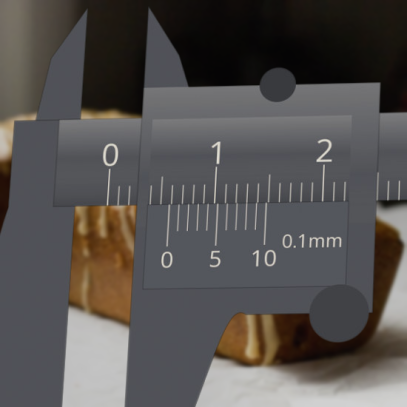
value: 5.8
